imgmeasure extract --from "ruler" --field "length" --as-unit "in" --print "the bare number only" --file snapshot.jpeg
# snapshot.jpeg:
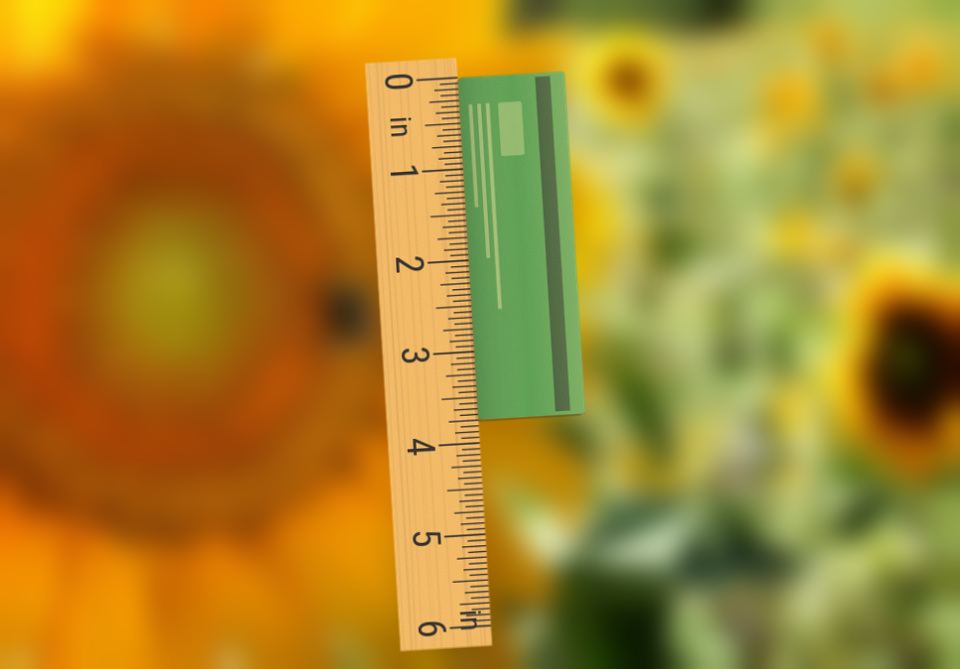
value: 3.75
